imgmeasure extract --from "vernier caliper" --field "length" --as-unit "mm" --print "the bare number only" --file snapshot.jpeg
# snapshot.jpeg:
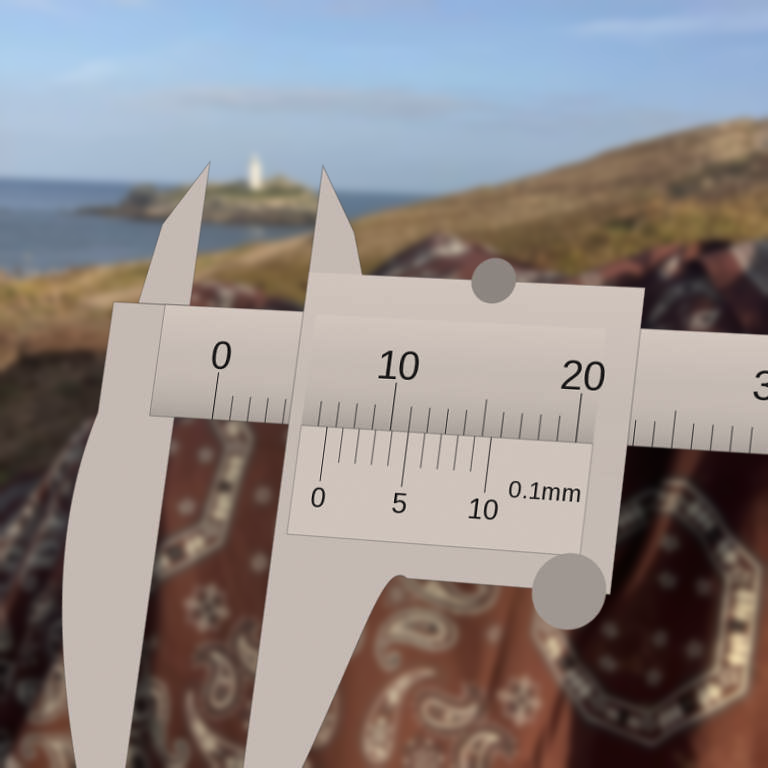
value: 6.5
